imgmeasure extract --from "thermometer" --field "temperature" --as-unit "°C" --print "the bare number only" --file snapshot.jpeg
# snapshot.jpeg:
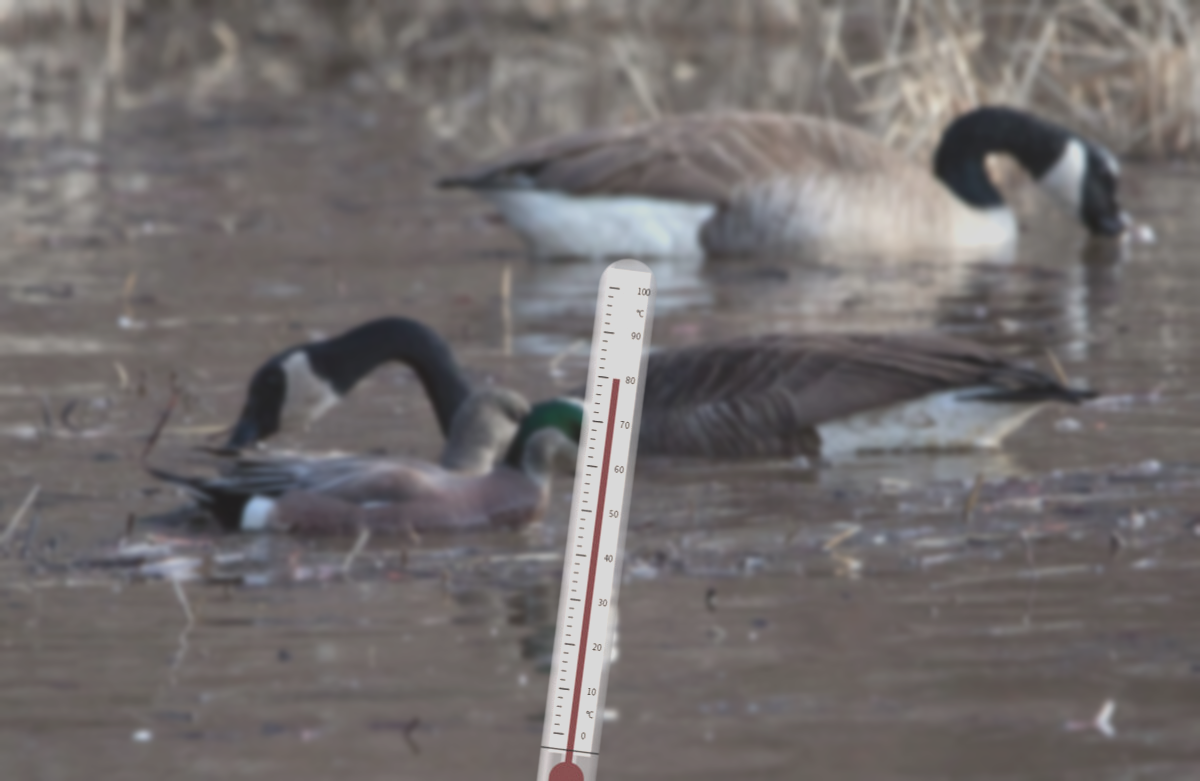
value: 80
